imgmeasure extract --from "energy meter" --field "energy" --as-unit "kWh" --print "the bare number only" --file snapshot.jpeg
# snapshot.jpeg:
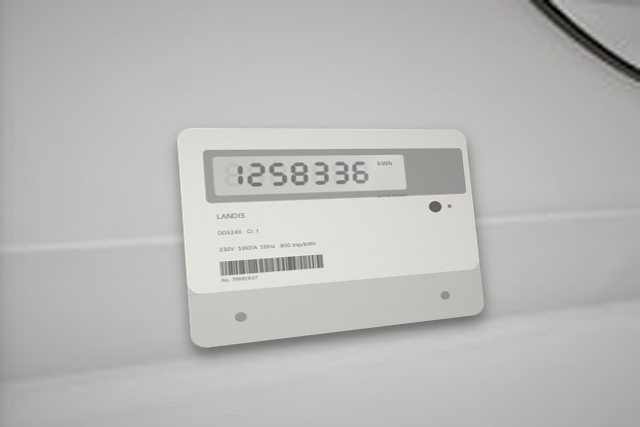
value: 1258336
